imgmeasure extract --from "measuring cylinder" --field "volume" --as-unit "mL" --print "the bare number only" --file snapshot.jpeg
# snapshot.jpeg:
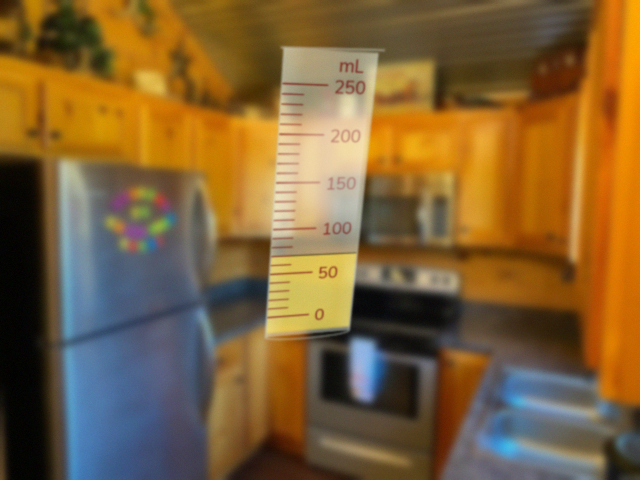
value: 70
